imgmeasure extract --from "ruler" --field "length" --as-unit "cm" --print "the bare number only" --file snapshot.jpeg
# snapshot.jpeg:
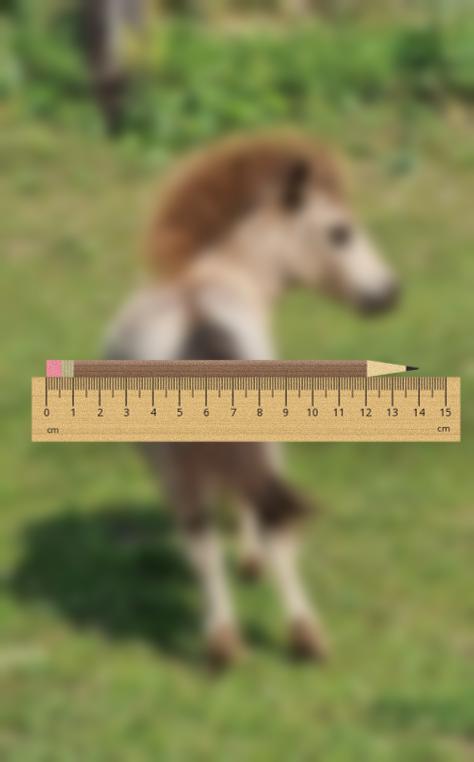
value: 14
